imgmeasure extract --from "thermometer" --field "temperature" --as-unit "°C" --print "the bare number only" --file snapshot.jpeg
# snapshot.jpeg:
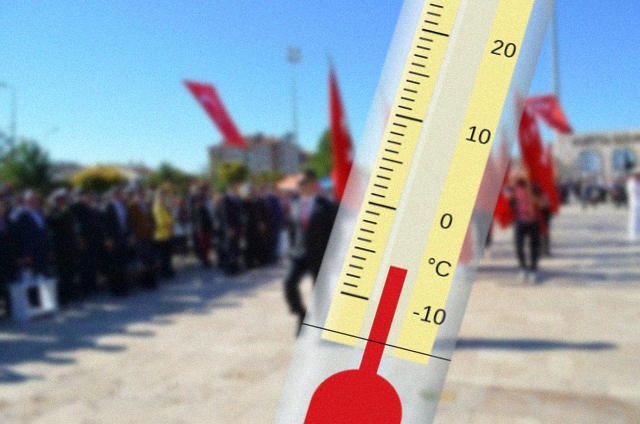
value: -6
